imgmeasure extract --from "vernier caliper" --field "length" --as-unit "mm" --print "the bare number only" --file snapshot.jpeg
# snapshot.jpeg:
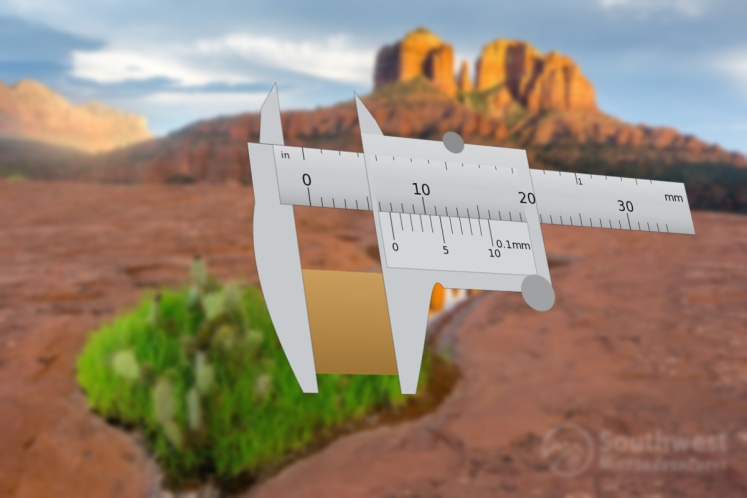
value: 6.8
